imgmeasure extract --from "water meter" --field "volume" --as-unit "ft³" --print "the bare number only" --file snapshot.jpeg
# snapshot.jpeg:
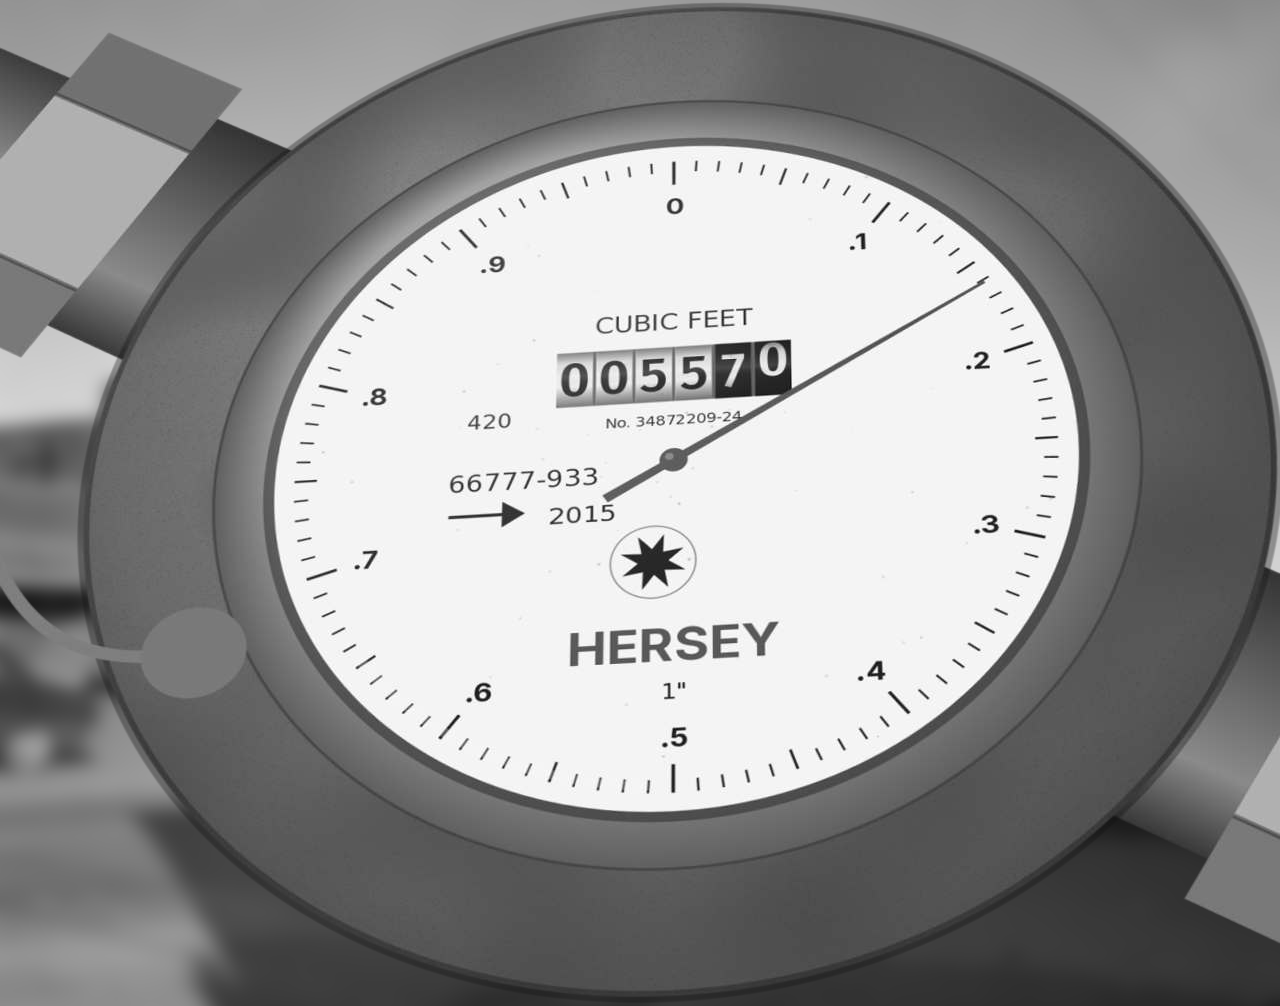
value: 5570.16
